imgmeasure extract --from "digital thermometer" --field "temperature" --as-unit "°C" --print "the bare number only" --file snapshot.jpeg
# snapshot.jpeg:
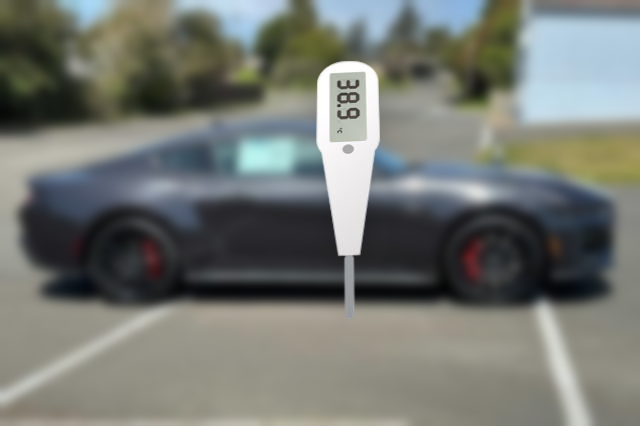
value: 38.9
